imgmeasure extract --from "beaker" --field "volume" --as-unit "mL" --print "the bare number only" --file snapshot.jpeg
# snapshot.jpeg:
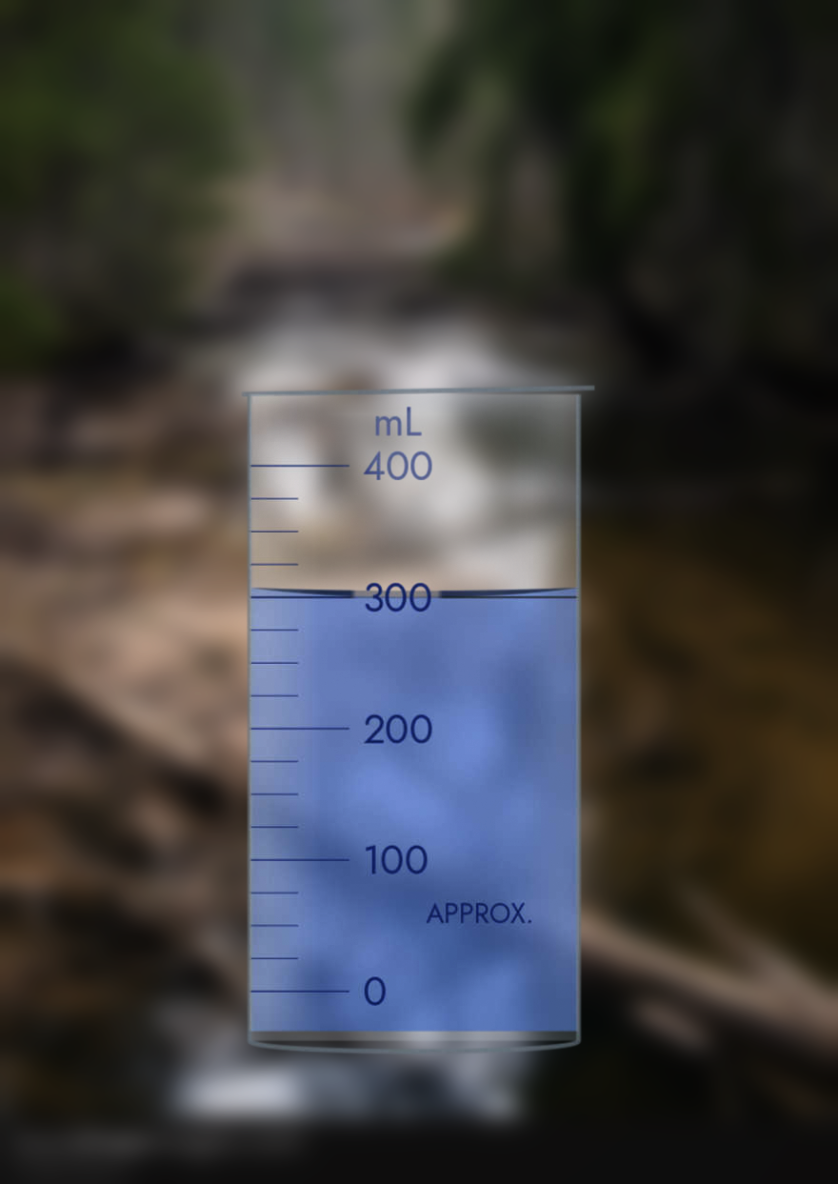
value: 300
